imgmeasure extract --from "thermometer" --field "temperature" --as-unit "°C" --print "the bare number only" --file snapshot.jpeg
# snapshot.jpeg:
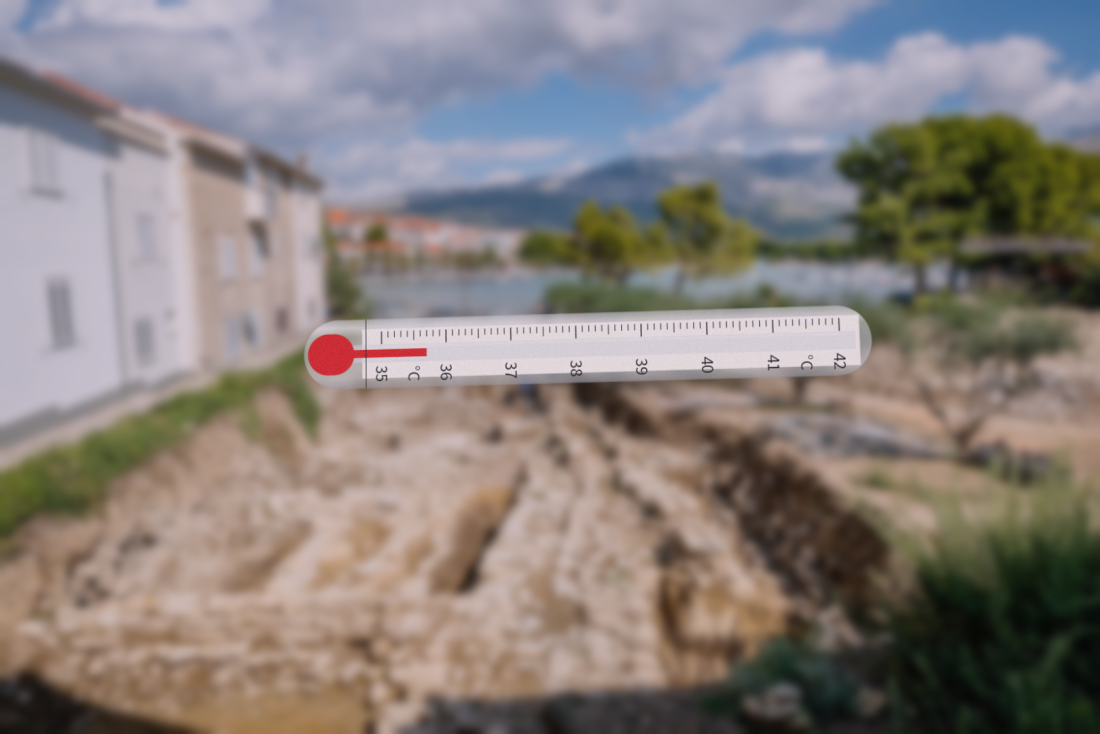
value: 35.7
